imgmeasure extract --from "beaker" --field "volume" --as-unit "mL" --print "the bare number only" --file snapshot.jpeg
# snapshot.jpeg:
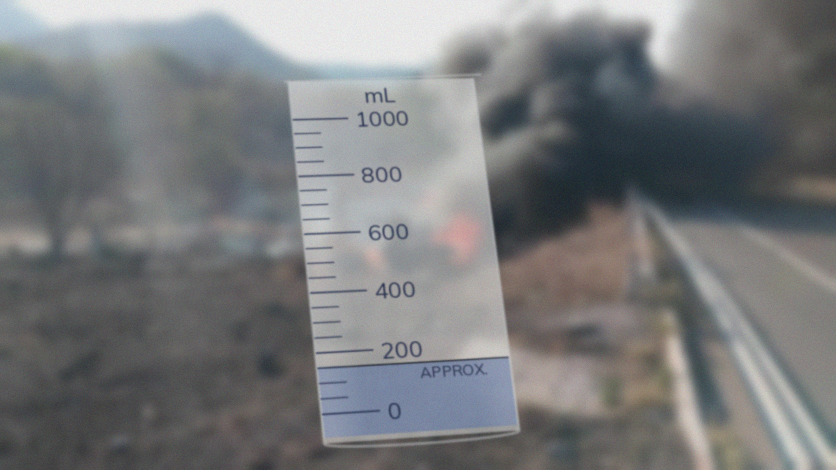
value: 150
